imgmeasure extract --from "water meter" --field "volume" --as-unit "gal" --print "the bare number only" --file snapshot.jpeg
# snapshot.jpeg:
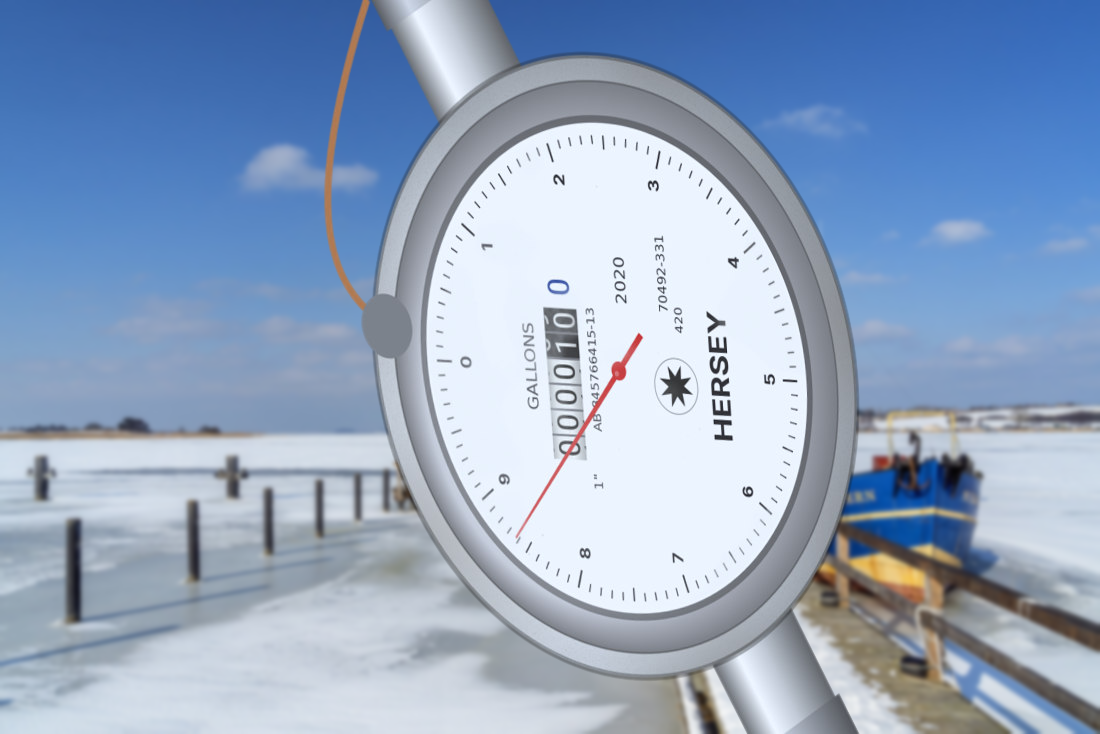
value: 98.6
